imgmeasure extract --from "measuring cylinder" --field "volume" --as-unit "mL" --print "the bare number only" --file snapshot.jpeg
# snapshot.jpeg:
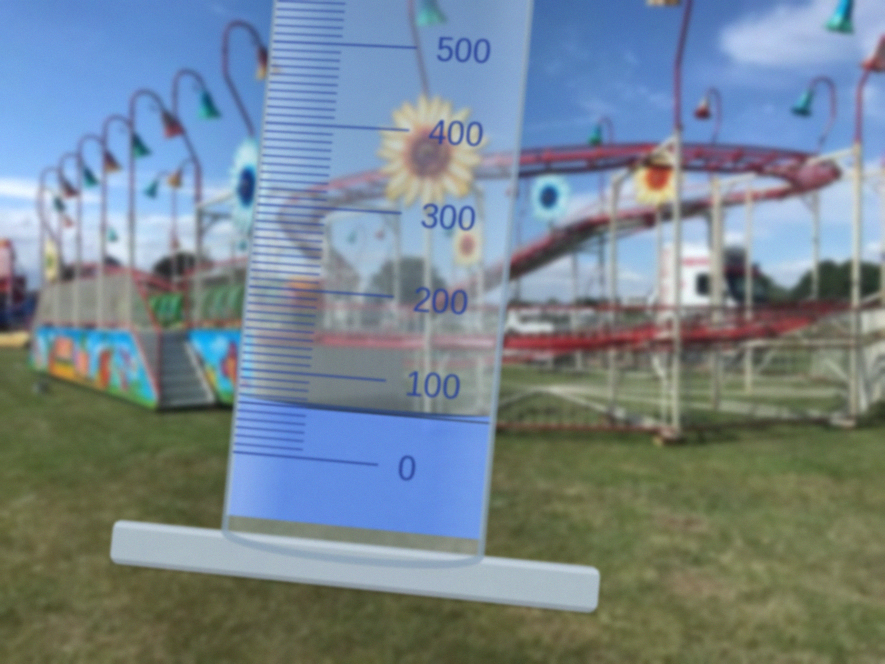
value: 60
